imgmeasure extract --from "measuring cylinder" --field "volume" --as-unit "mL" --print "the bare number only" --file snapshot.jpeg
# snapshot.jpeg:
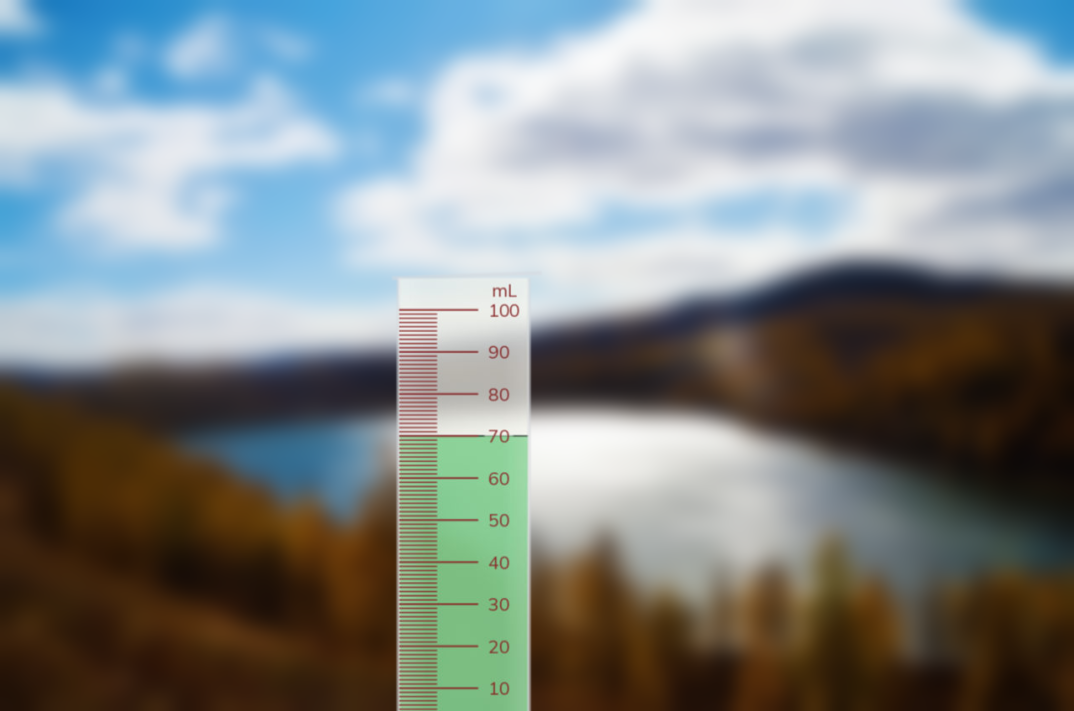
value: 70
